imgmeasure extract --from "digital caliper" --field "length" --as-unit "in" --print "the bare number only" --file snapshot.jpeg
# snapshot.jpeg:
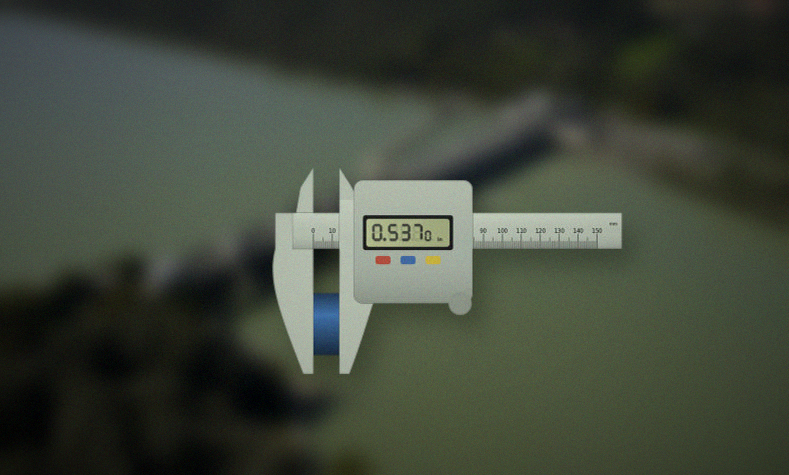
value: 0.5370
